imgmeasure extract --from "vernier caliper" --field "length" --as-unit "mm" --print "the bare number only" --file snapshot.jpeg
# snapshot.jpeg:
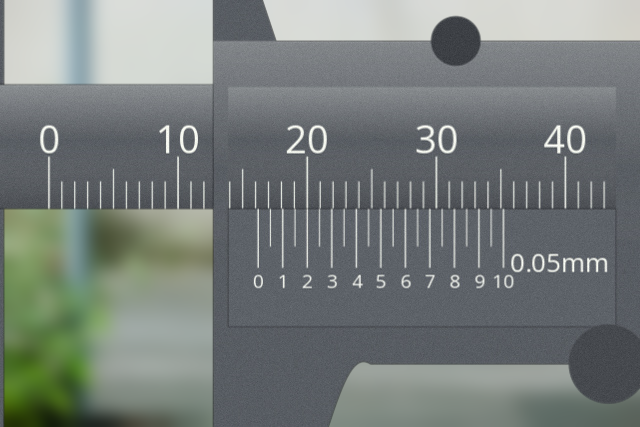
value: 16.2
